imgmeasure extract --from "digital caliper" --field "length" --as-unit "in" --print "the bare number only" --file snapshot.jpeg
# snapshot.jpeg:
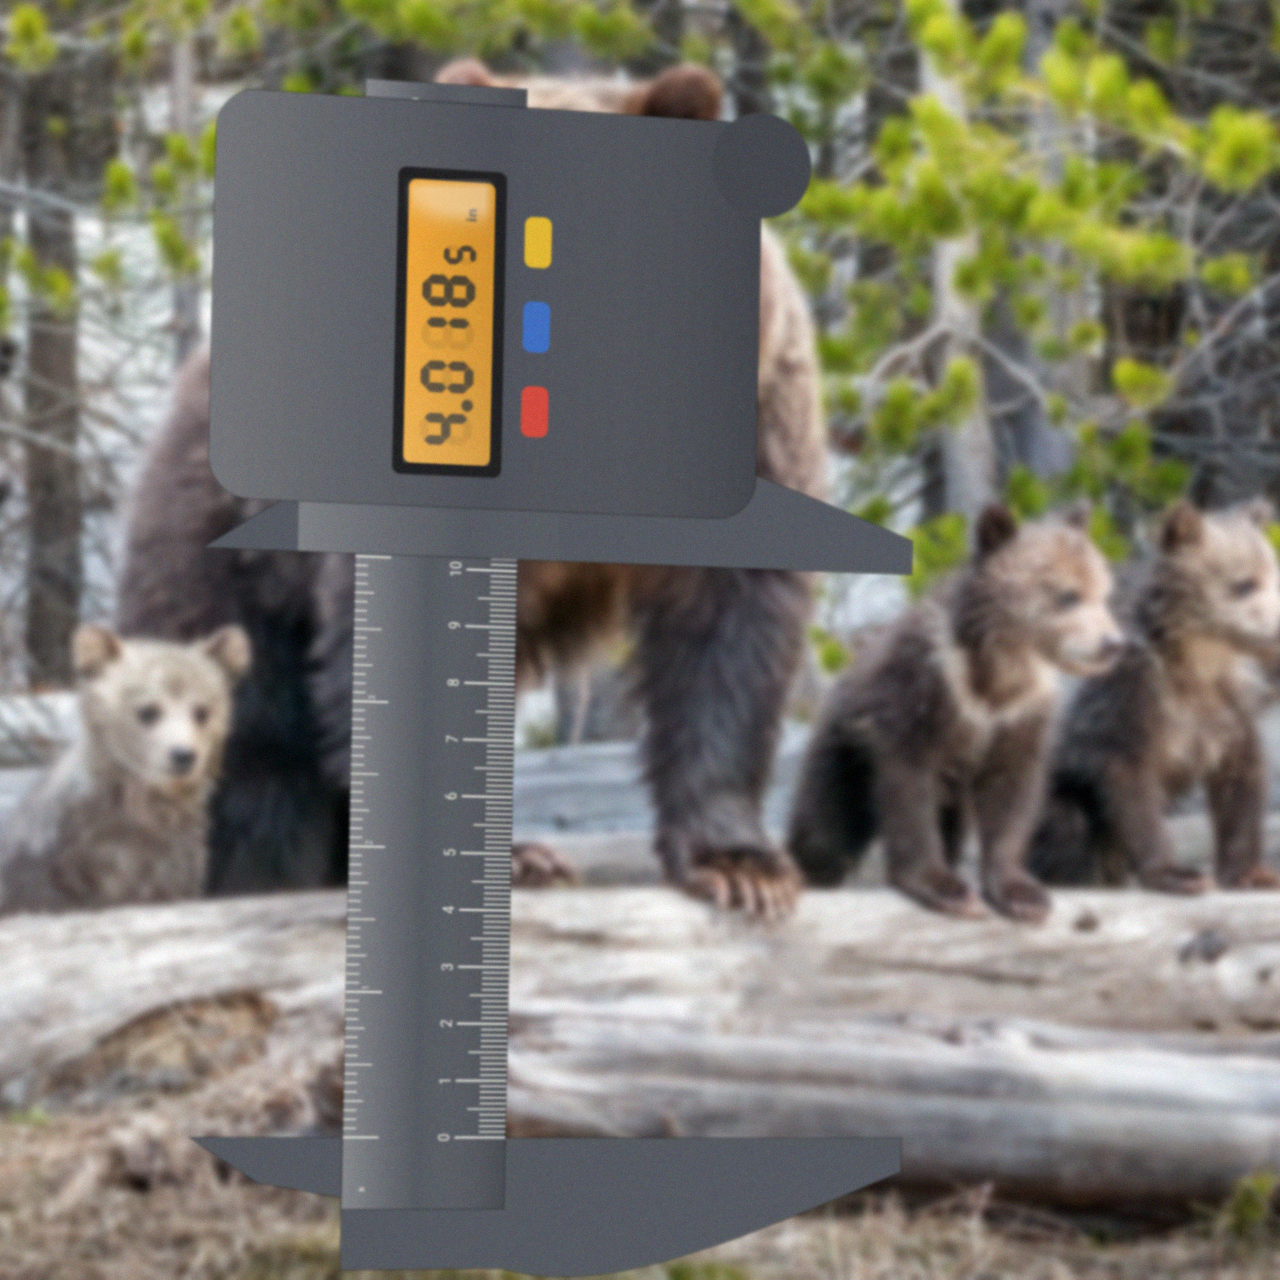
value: 4.0185
